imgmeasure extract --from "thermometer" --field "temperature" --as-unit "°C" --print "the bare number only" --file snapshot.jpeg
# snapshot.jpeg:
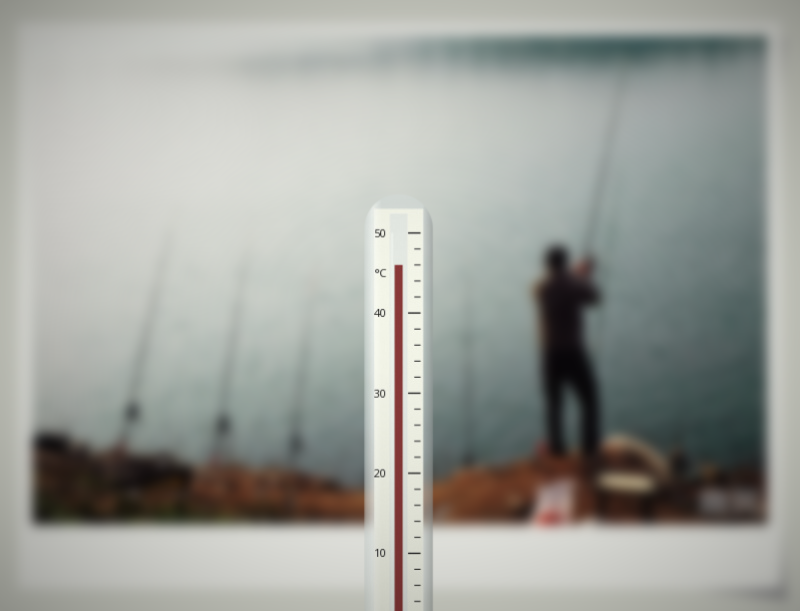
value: 46
